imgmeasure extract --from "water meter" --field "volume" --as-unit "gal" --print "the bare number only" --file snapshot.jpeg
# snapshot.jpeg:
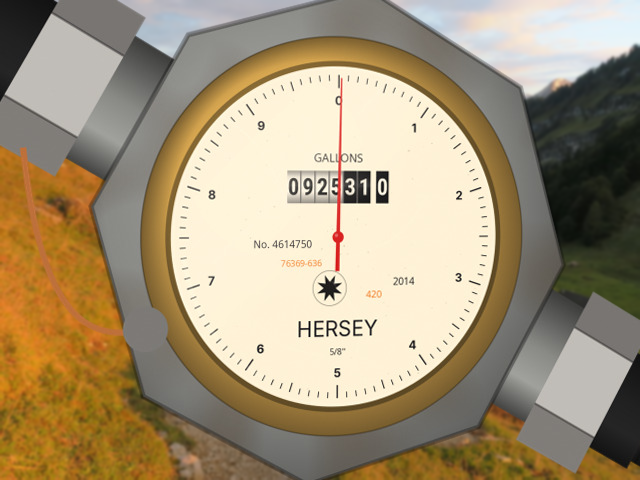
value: 925310.0
